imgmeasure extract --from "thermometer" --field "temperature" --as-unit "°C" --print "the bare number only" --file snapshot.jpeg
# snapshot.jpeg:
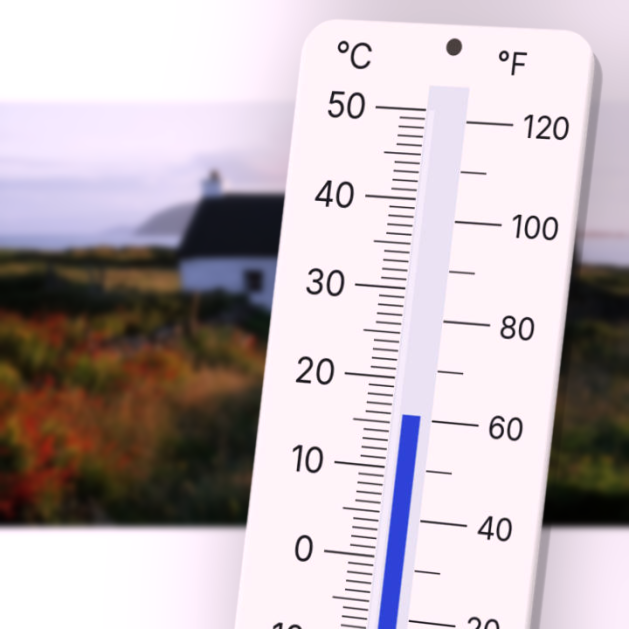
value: 16
